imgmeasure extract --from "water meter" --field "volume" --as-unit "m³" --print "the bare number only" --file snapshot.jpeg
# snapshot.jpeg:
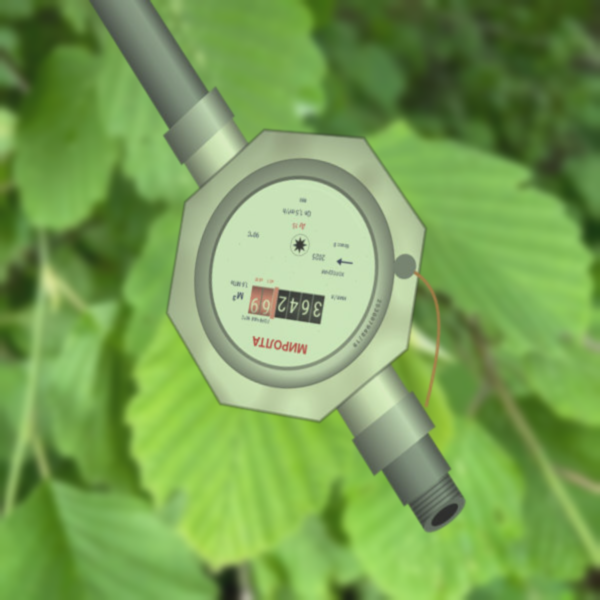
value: 3642.69
